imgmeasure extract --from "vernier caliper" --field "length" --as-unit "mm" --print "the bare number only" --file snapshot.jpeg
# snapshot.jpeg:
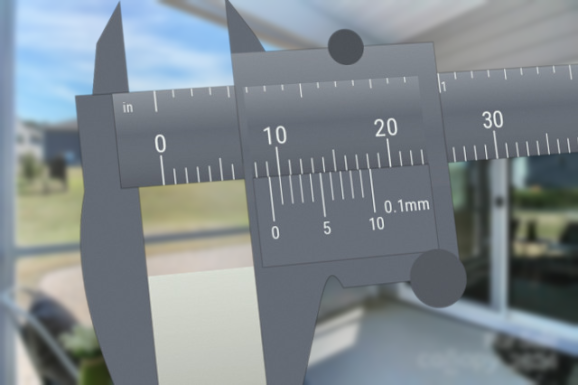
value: 9.1
